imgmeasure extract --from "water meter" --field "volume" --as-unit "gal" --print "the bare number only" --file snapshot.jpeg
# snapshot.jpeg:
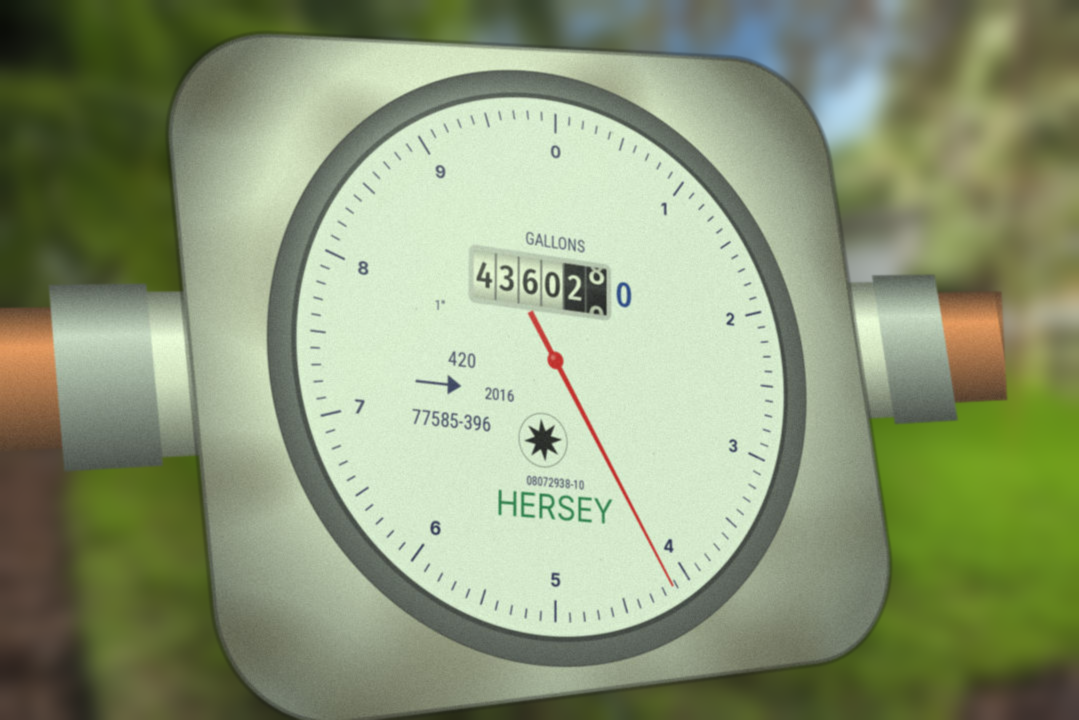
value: 4360284.1
